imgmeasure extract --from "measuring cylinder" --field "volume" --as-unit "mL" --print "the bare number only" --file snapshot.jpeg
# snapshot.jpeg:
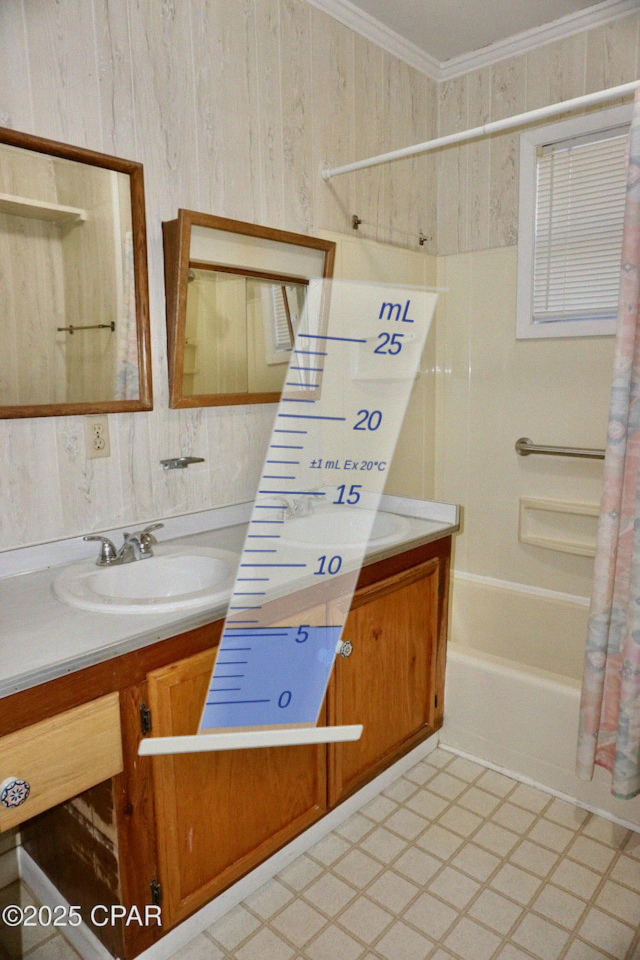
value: 5.5
